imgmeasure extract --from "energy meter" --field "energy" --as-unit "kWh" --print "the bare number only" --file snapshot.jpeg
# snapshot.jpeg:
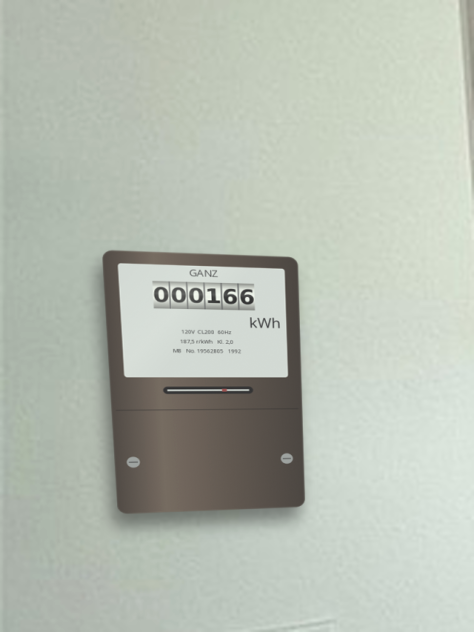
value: 166
